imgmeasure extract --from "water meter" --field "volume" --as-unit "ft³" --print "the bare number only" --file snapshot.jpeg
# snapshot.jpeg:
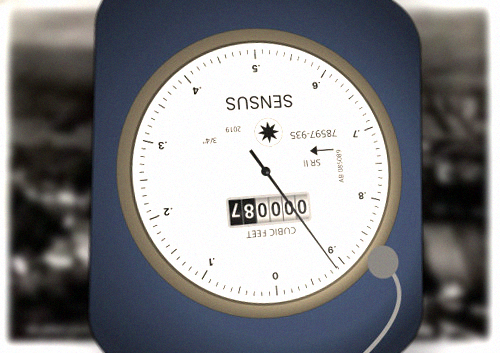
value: 86.91
